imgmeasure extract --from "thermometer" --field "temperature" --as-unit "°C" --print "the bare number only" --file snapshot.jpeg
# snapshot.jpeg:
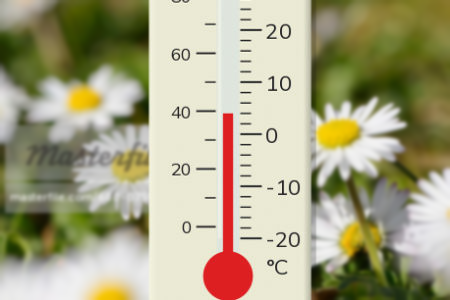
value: 4
